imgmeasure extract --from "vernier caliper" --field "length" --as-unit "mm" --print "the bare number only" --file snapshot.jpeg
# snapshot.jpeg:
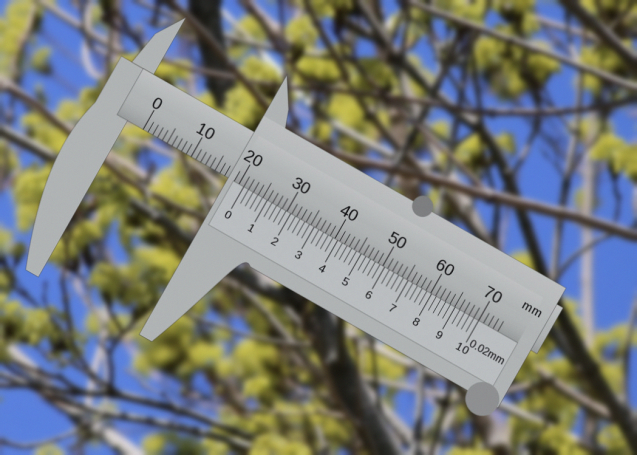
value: 21.0
